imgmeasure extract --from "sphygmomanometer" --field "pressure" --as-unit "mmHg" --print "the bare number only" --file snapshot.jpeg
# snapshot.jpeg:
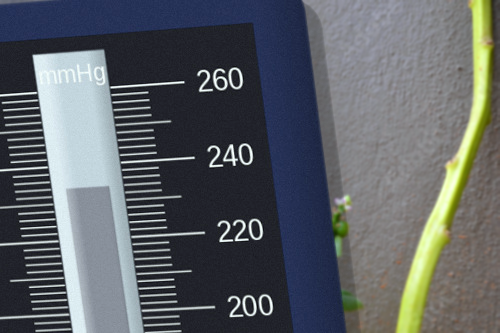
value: 234
